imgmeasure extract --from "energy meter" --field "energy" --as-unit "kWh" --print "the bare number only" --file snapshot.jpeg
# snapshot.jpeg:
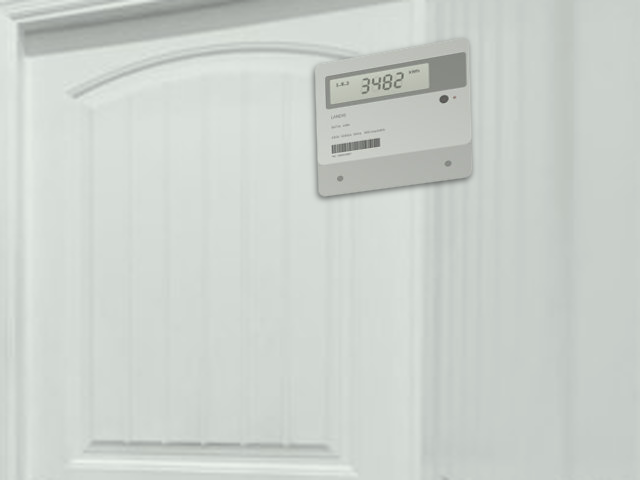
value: 3482
